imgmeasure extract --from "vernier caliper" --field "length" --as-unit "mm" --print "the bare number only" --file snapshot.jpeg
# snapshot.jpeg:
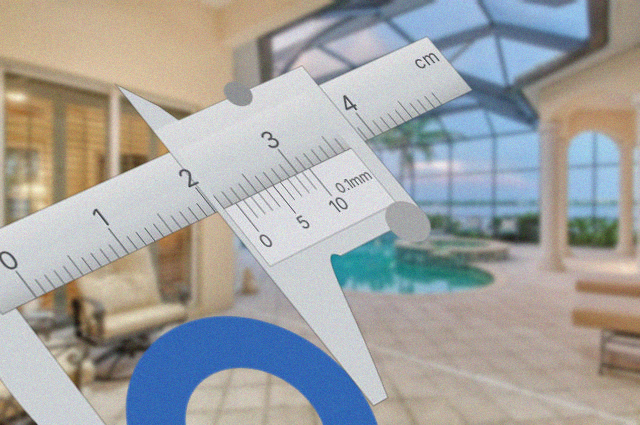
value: 22.4
